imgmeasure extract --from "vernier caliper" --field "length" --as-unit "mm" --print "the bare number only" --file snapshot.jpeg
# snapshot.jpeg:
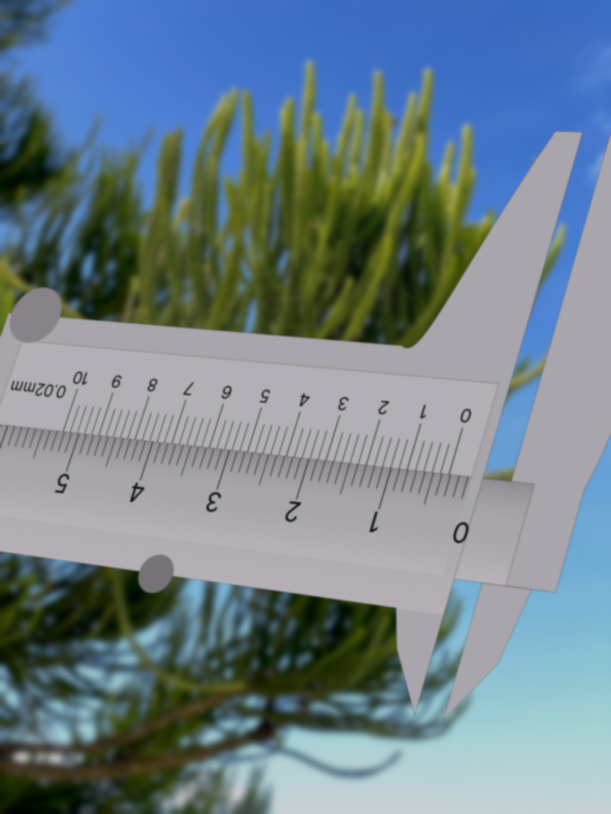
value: 3.2
